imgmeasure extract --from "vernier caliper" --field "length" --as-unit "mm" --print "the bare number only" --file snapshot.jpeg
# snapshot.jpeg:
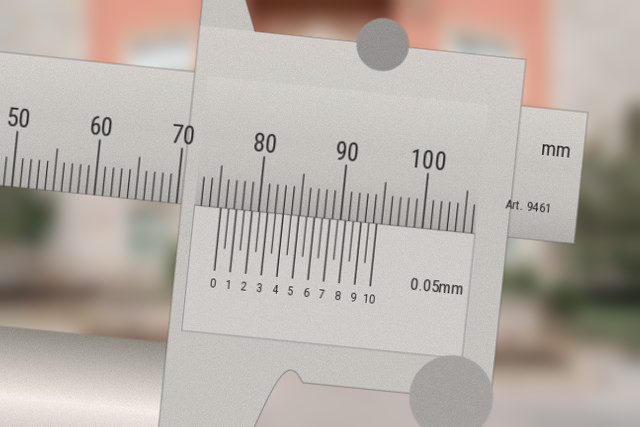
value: 75.4
